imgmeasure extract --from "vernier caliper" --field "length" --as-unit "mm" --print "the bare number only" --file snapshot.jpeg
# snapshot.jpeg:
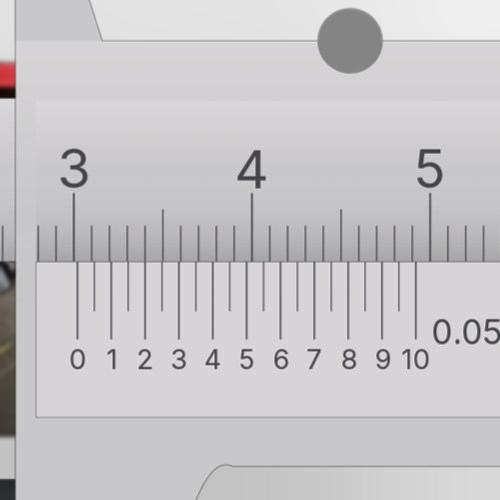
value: 30.2
